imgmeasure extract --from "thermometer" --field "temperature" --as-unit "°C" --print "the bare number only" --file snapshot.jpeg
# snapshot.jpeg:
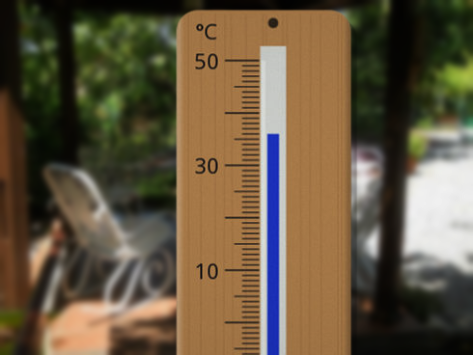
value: 36
